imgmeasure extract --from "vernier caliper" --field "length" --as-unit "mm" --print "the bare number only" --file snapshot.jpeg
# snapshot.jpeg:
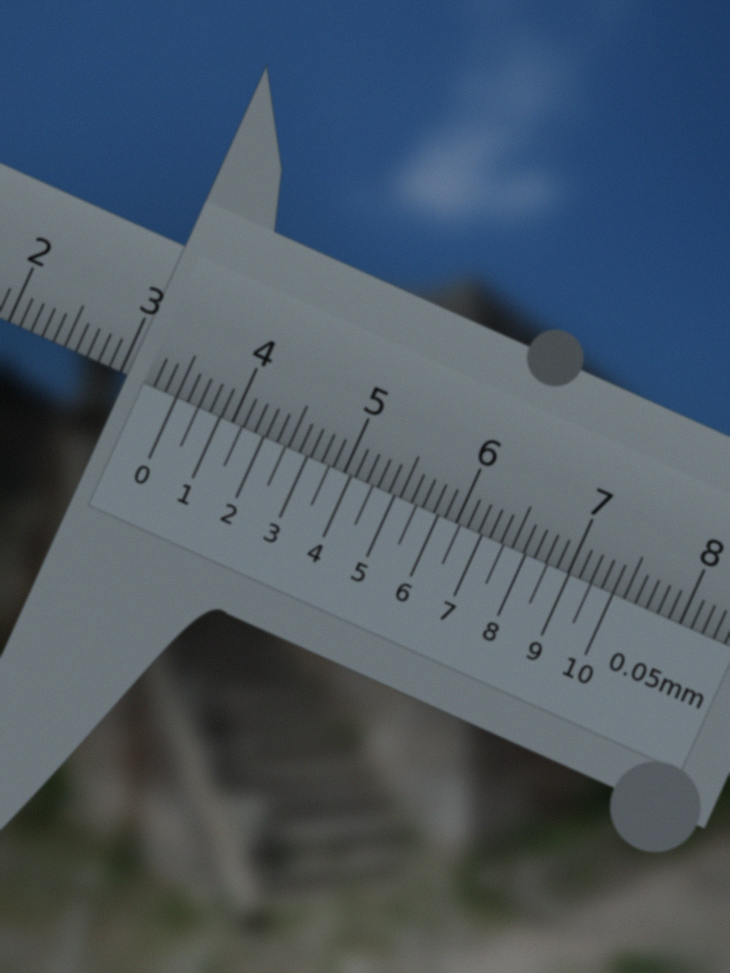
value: 35.0
